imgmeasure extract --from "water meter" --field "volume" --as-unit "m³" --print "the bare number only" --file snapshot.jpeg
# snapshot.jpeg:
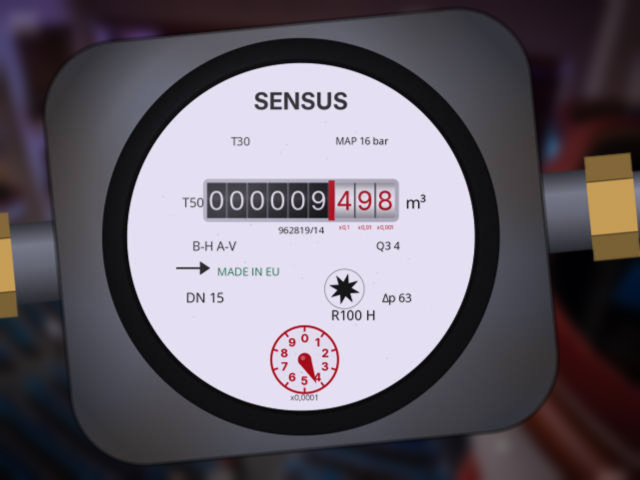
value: 9.4984
